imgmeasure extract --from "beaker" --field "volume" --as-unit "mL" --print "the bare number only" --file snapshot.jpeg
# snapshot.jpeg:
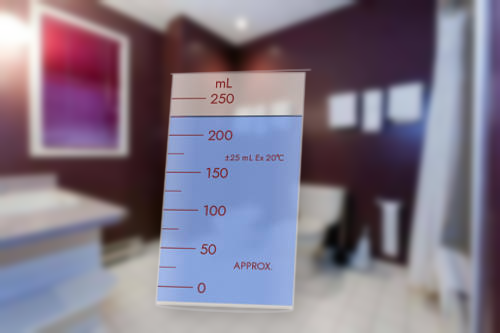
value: 225
